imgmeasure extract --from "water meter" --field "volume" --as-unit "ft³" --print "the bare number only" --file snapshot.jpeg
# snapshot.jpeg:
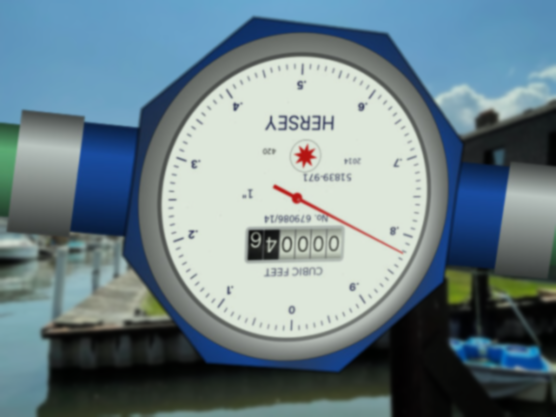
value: 45.82
